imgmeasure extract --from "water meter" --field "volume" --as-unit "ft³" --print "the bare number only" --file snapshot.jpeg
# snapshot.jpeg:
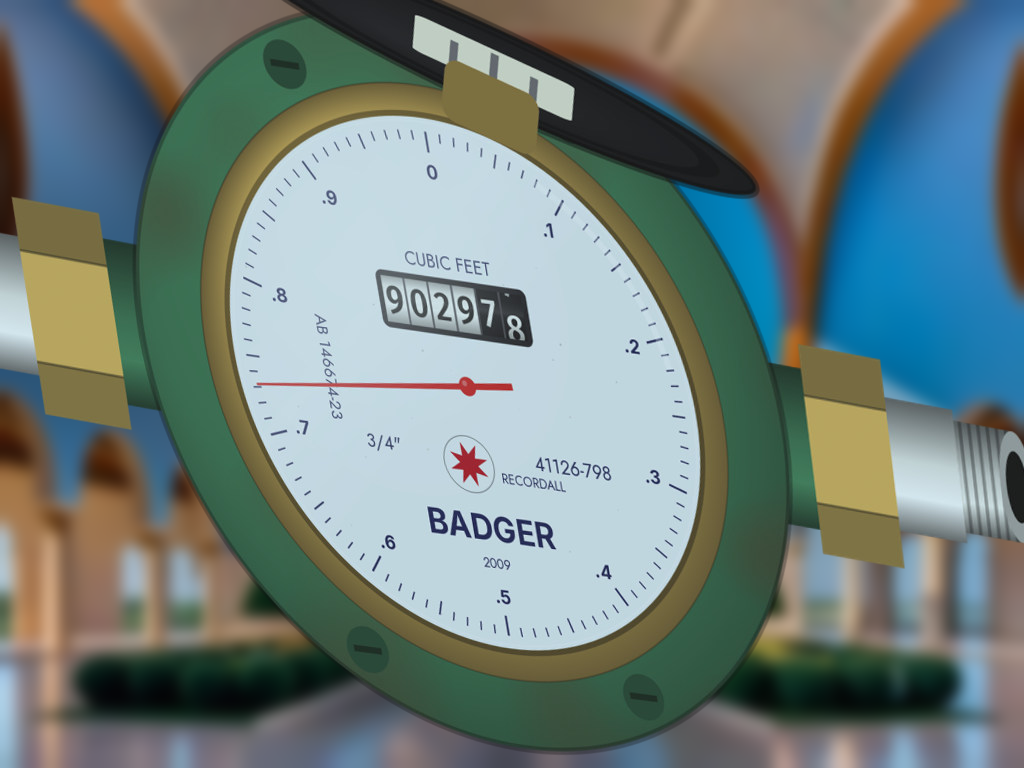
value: 902977.73
